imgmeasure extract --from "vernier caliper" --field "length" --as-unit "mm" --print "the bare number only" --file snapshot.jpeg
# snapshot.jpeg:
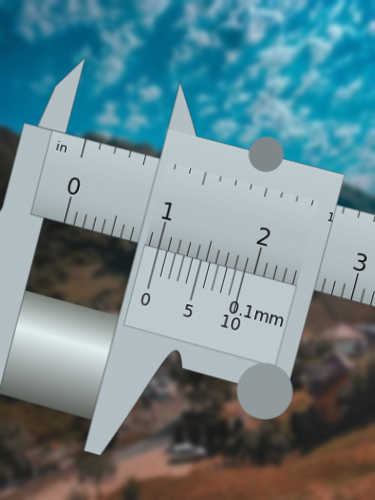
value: 10.0
